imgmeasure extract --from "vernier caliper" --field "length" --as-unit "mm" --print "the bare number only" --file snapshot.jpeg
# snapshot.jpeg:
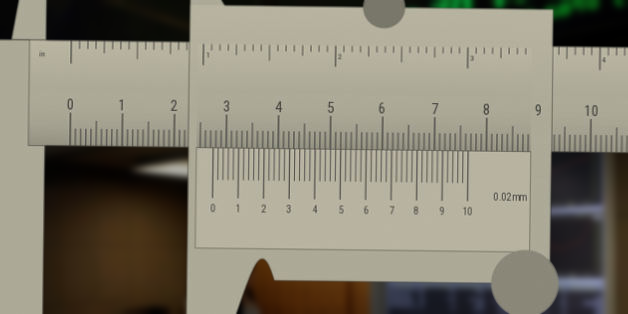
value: 27.5
